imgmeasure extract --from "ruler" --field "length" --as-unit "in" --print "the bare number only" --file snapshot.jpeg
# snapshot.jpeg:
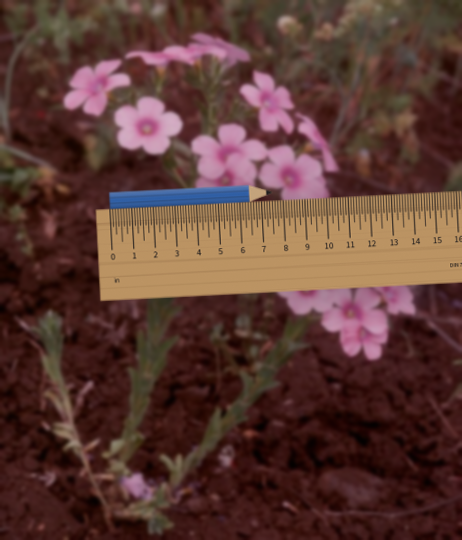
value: 7.5
